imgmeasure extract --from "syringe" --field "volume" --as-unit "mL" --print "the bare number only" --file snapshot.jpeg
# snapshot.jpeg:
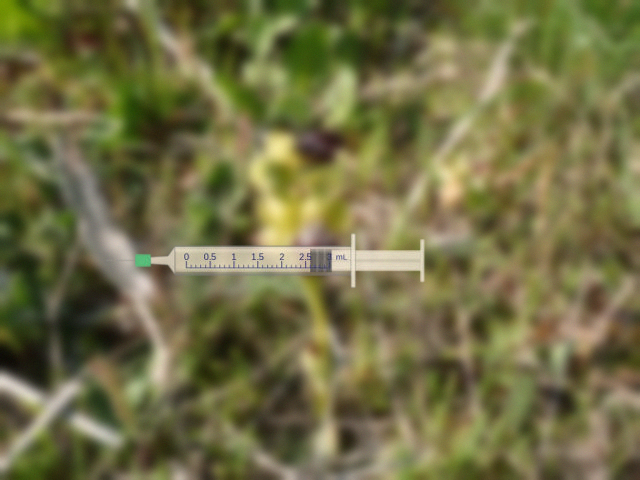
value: 2.6
